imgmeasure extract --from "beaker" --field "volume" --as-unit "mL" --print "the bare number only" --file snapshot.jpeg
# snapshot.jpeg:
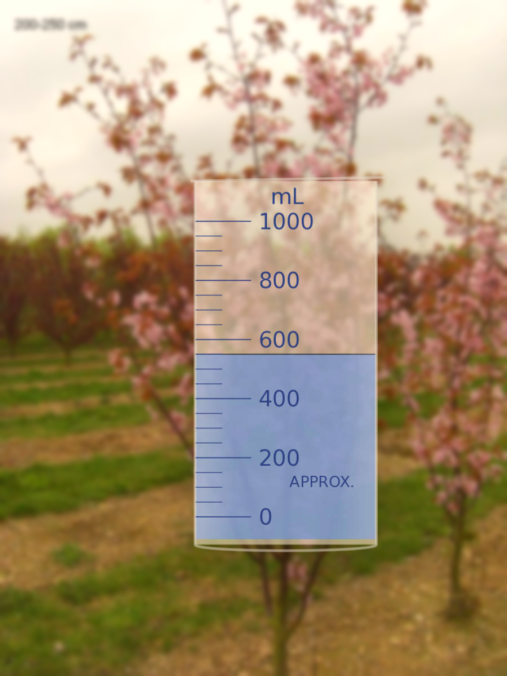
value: 550
